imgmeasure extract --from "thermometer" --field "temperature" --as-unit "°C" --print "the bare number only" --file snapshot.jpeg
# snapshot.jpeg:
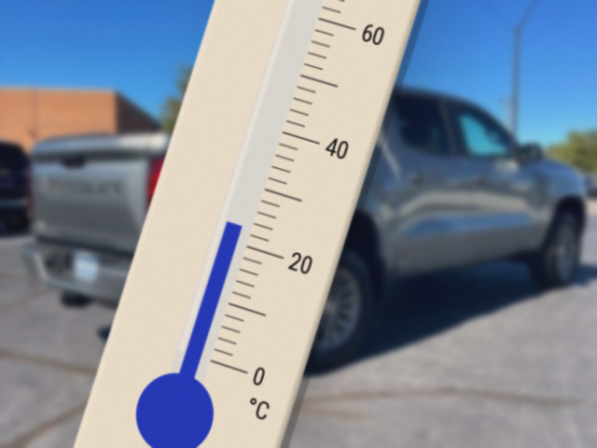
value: 23
